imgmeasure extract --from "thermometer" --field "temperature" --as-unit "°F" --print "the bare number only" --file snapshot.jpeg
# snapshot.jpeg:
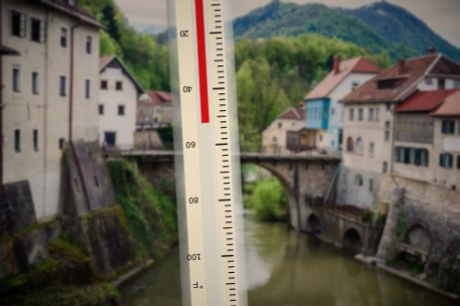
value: 52
